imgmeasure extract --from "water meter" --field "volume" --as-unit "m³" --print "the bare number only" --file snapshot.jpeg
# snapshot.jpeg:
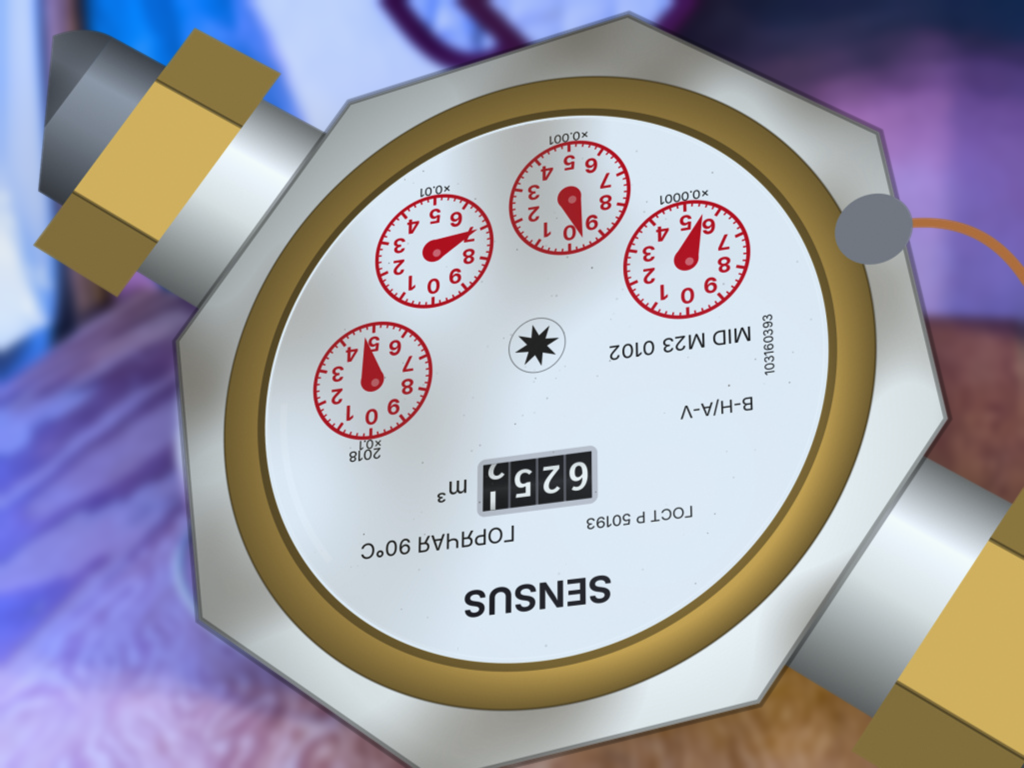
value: 6251.4695
